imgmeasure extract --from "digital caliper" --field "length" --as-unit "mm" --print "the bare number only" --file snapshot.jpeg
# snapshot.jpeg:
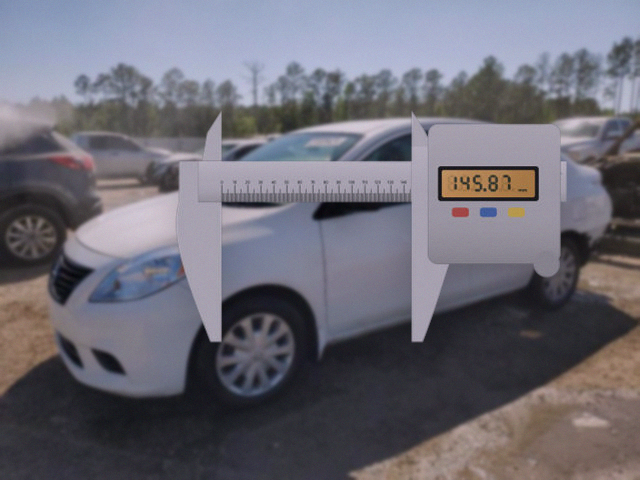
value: 145.87
